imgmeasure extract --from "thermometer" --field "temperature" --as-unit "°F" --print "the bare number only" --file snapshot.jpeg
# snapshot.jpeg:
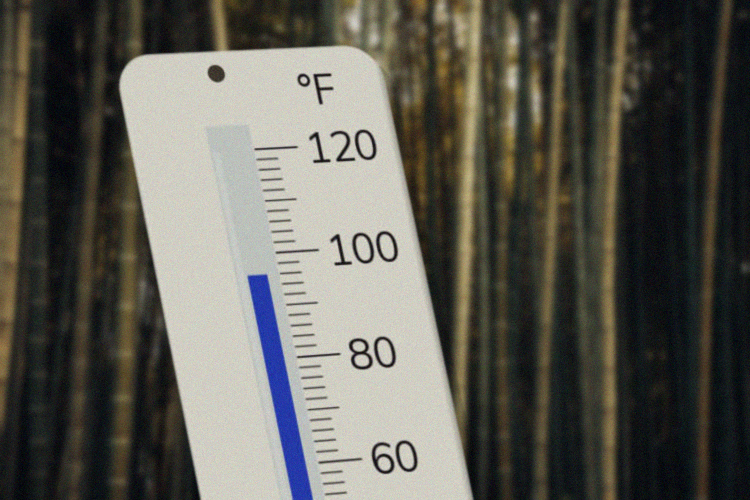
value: 96
